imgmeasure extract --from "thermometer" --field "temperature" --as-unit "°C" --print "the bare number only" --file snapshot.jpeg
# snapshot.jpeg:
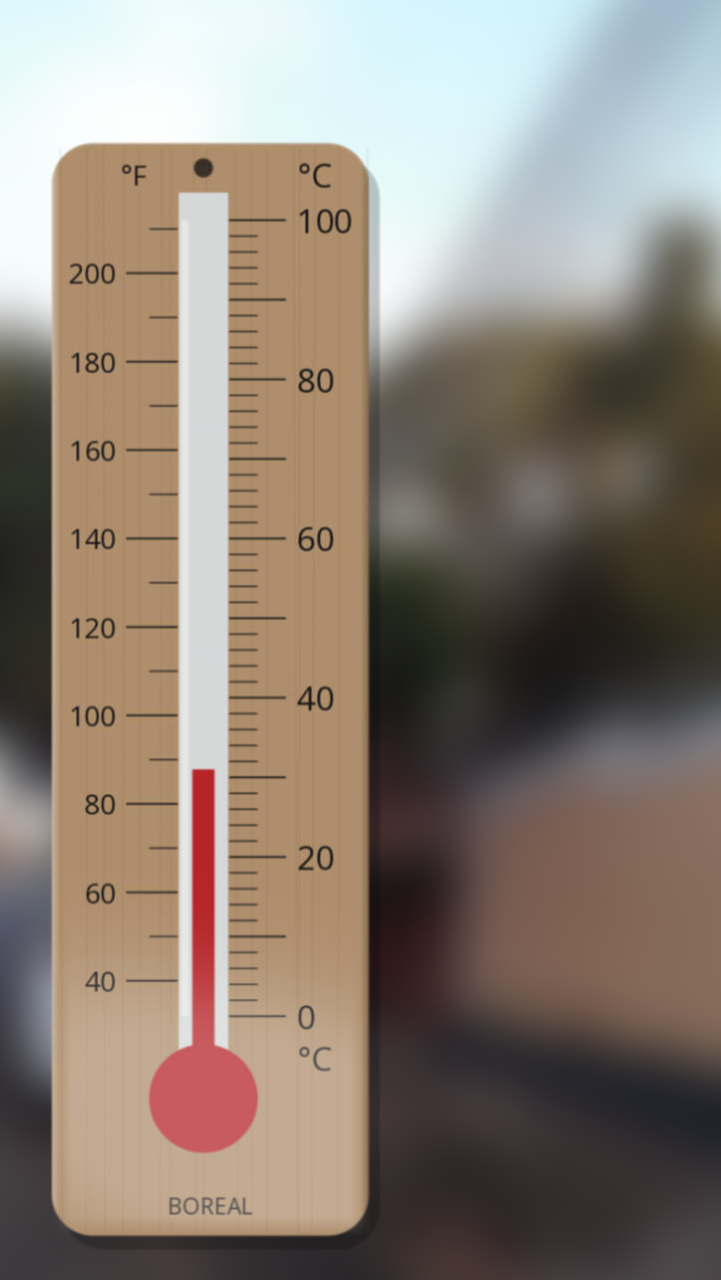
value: 31
